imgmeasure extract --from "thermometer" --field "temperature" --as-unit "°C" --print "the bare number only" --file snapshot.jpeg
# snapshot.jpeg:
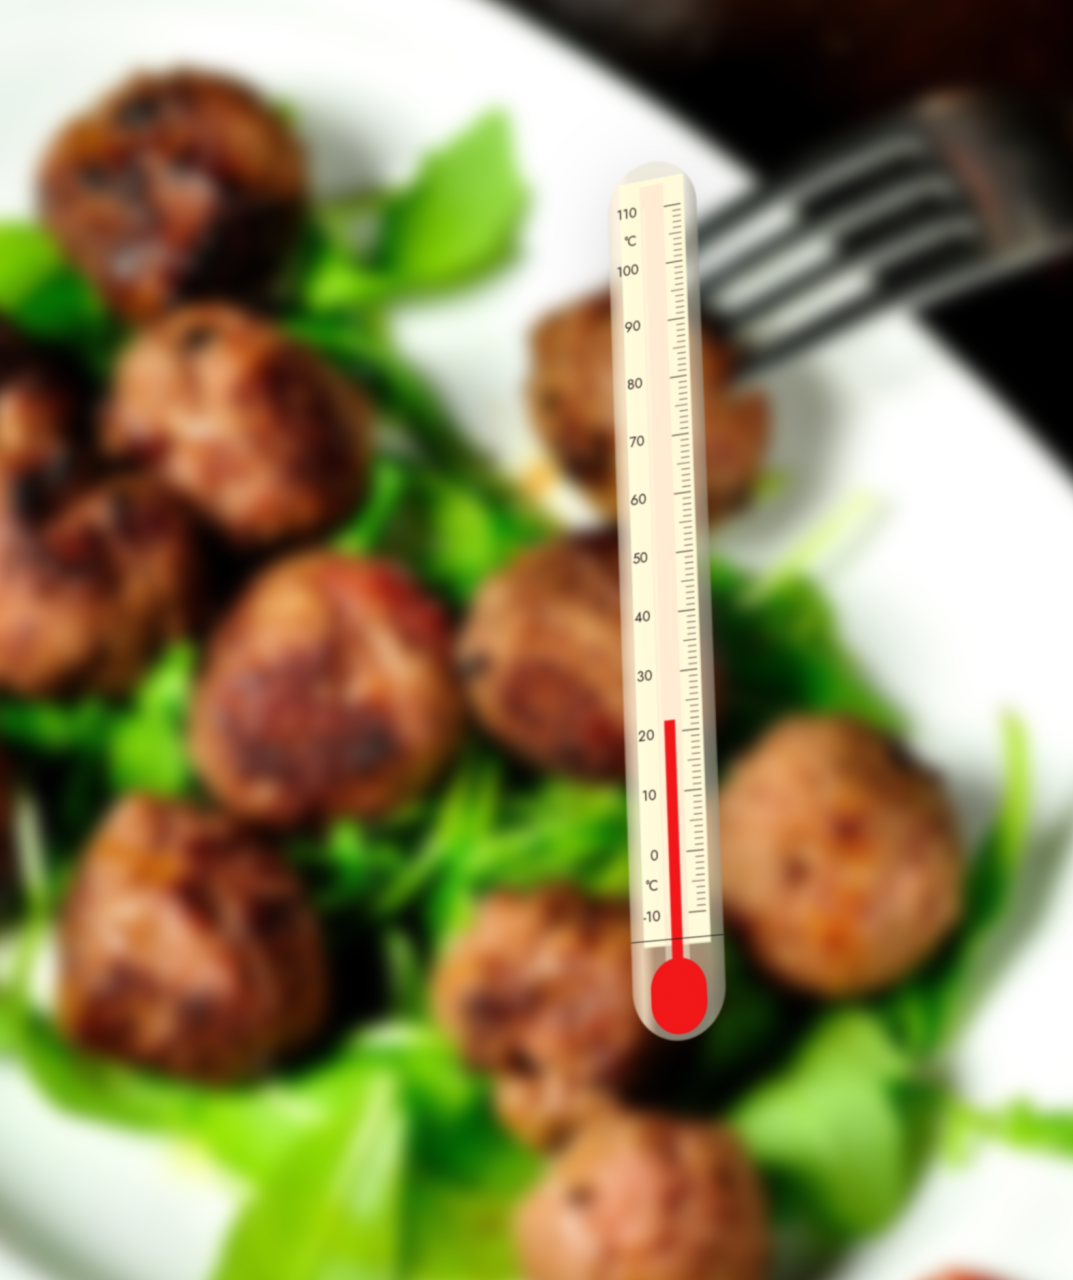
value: 22
